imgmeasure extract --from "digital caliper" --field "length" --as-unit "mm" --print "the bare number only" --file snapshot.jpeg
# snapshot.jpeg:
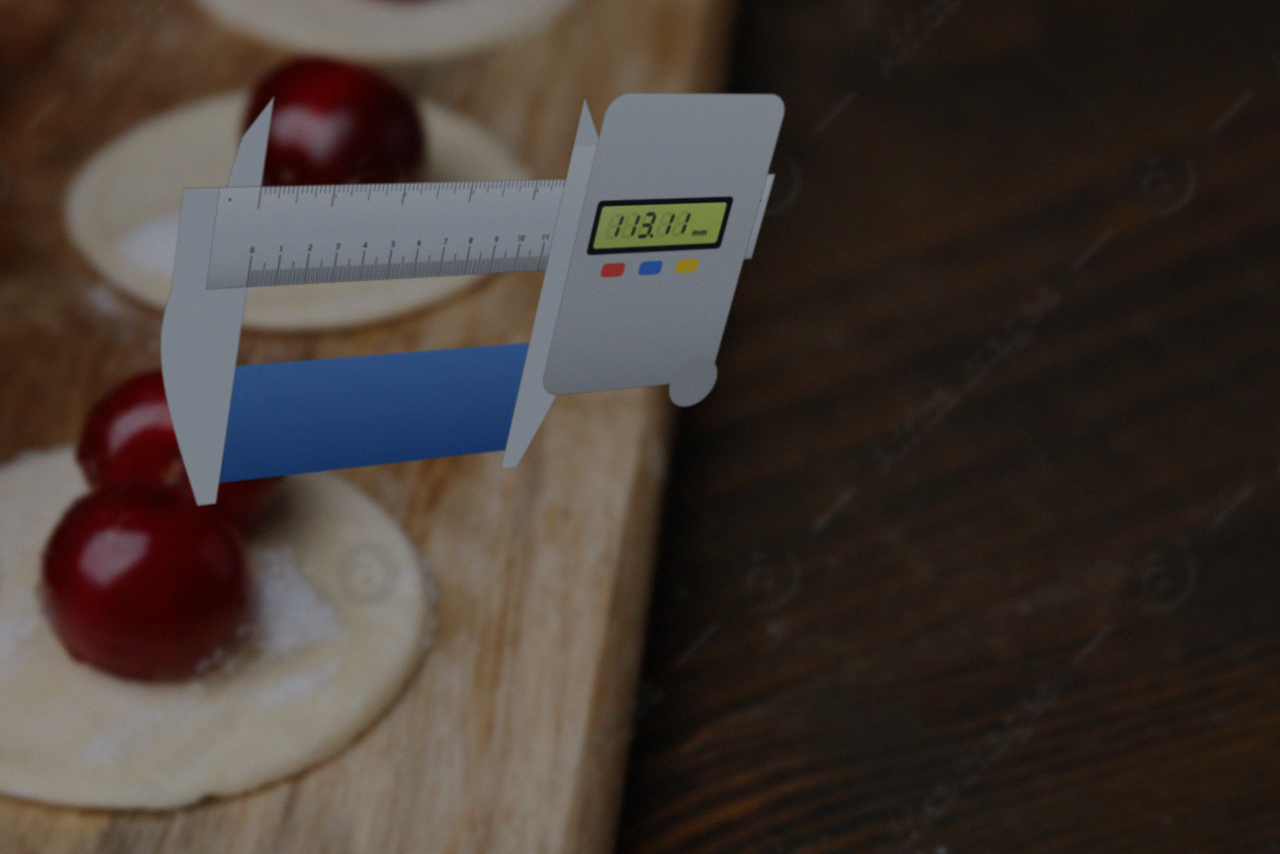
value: 113.11
